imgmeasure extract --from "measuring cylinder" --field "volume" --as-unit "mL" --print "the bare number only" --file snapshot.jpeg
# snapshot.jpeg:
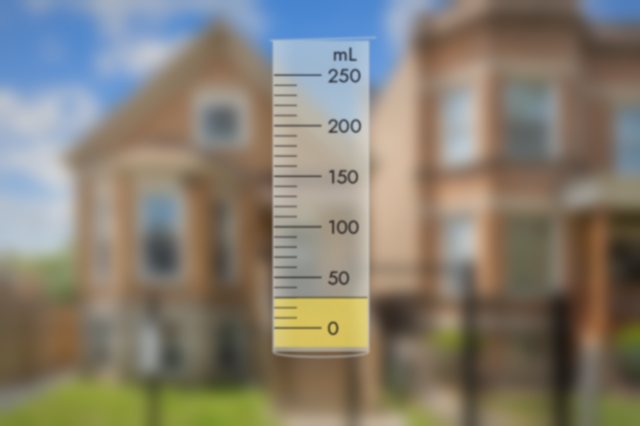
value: 30
